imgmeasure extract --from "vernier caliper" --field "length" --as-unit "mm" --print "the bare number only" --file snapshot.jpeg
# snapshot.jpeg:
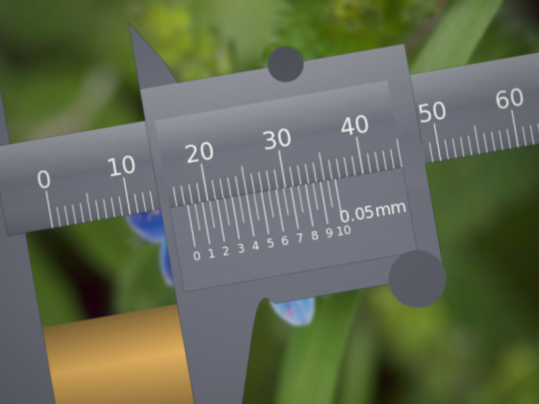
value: 17.4
